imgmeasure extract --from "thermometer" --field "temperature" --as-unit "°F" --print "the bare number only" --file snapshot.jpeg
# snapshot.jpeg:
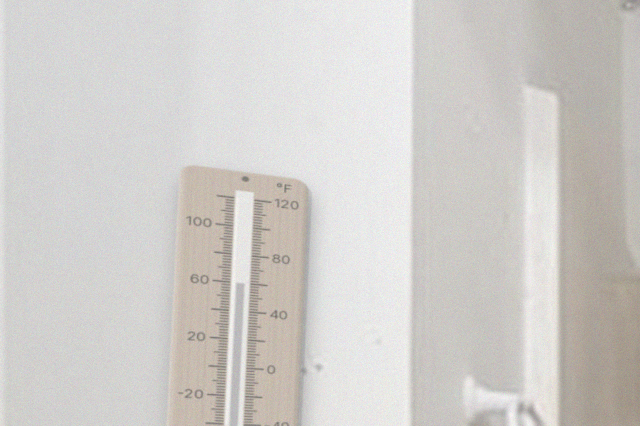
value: 60
